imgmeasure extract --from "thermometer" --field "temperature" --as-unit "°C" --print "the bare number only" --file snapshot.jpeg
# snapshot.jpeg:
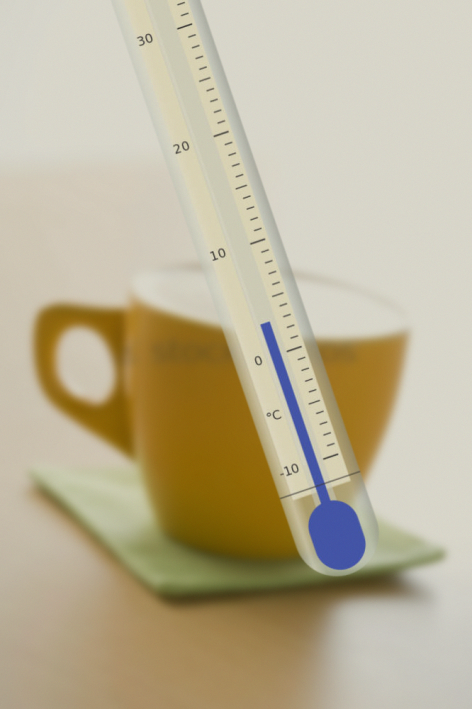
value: 3
